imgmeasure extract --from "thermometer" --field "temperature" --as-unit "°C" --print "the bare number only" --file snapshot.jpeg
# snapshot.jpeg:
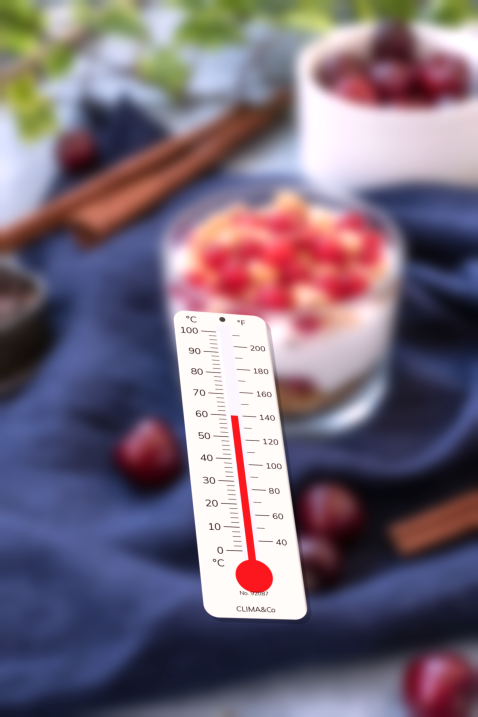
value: 60
